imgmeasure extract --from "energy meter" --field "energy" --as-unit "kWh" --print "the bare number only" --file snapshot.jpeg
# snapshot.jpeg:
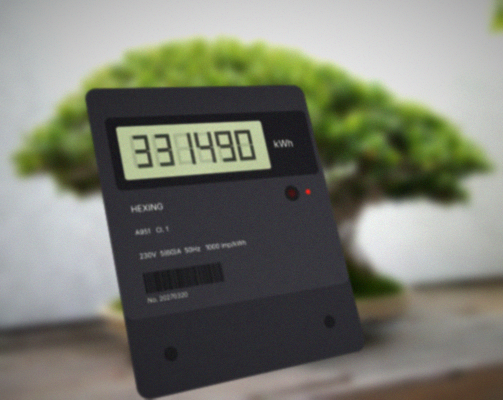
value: 331490
